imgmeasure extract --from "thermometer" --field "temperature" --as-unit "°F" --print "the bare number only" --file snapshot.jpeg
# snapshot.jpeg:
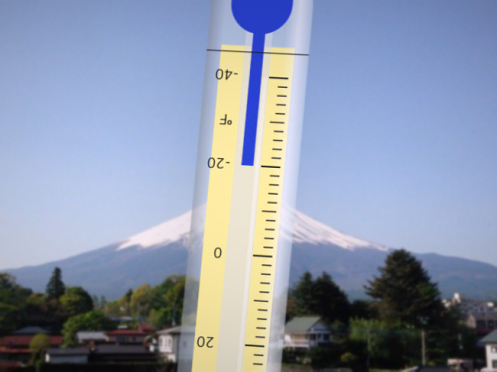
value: -20
